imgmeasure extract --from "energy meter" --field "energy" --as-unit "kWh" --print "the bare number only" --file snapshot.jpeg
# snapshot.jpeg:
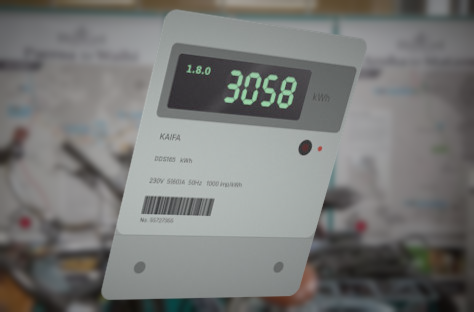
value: 3058
